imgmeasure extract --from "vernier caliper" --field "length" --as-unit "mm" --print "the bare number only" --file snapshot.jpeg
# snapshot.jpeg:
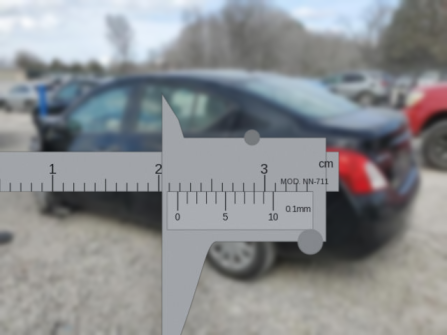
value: 21.8
